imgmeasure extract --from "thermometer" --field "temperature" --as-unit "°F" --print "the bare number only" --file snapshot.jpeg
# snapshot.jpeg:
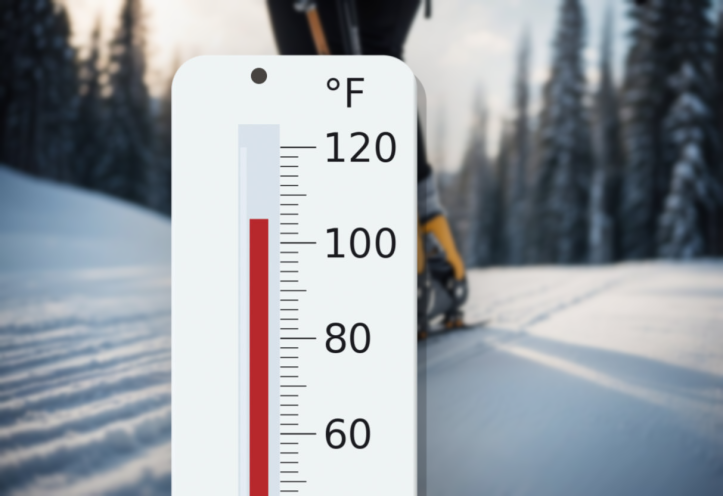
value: 105
